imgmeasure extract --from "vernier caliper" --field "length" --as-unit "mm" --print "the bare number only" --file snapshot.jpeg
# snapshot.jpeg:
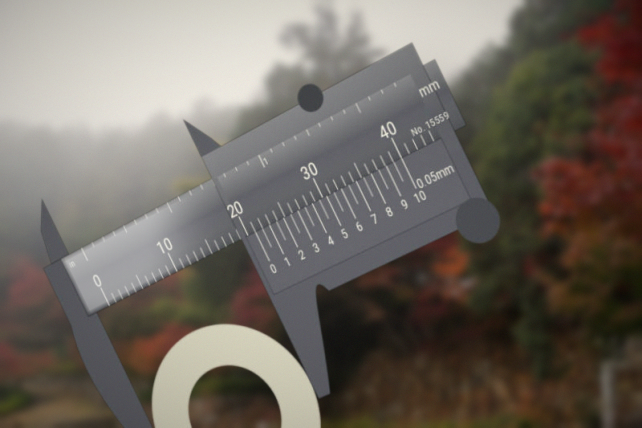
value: 21.0
